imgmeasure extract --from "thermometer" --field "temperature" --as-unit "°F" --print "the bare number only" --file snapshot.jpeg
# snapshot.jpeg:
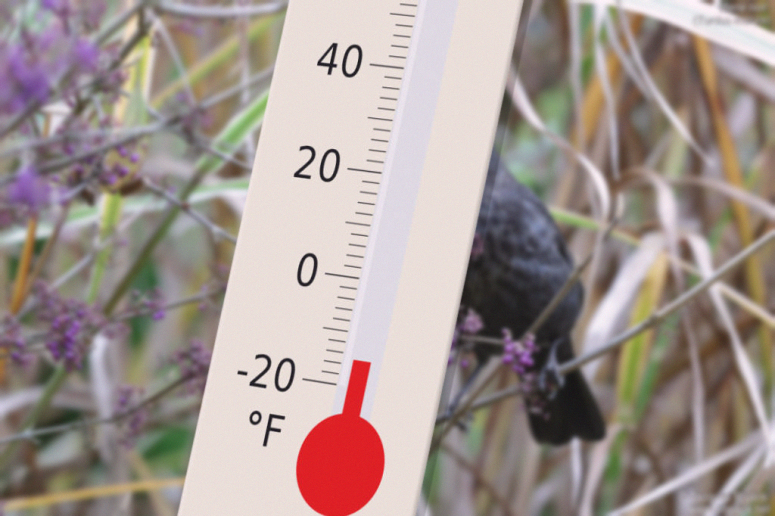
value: -15
